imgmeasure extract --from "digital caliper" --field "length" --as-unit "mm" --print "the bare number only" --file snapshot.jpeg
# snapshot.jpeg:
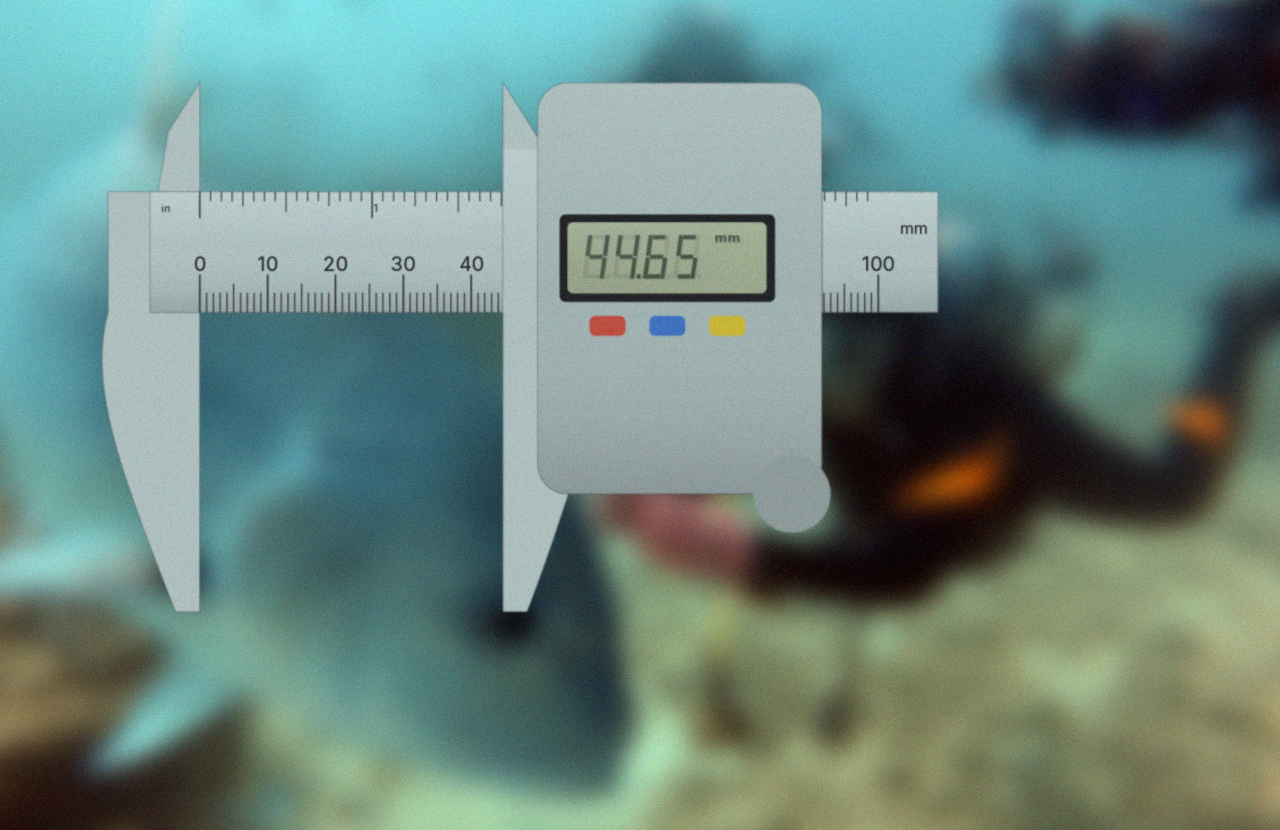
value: 44.65
